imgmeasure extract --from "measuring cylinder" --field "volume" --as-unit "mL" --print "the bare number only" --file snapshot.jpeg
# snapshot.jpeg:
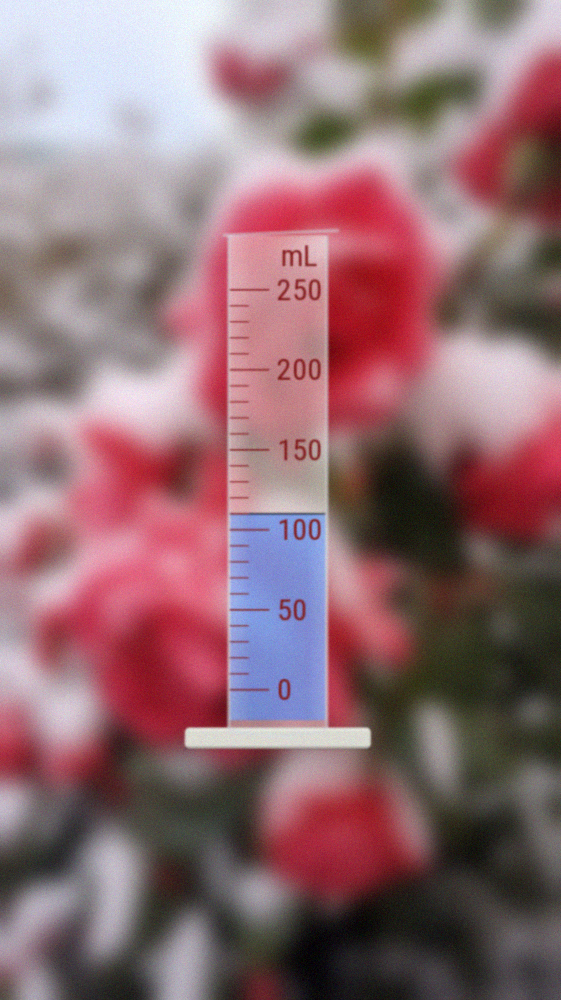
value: 110
